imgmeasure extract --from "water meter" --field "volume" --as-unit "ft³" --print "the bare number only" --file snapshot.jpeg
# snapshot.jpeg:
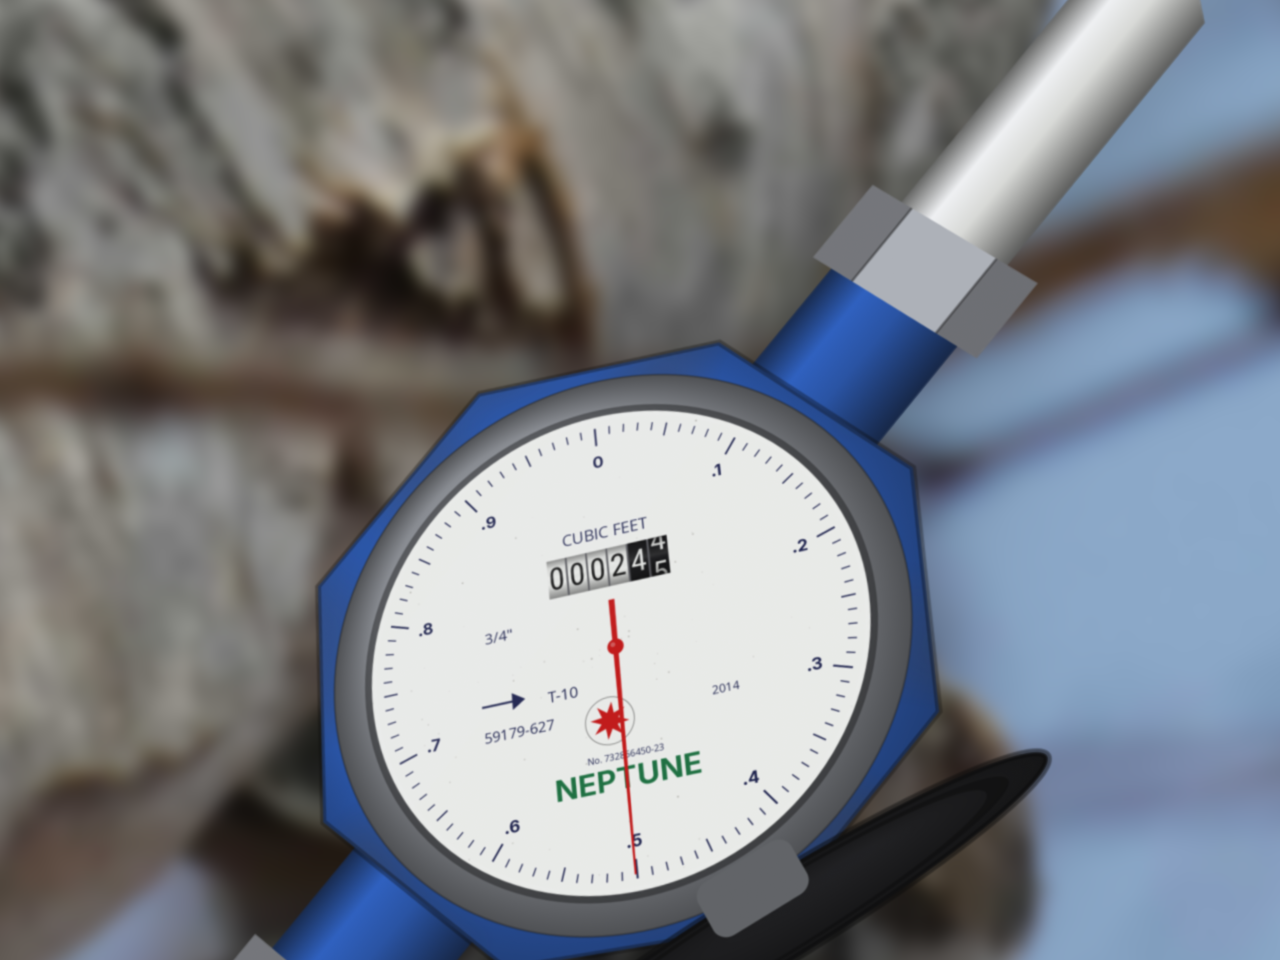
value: 244.50
